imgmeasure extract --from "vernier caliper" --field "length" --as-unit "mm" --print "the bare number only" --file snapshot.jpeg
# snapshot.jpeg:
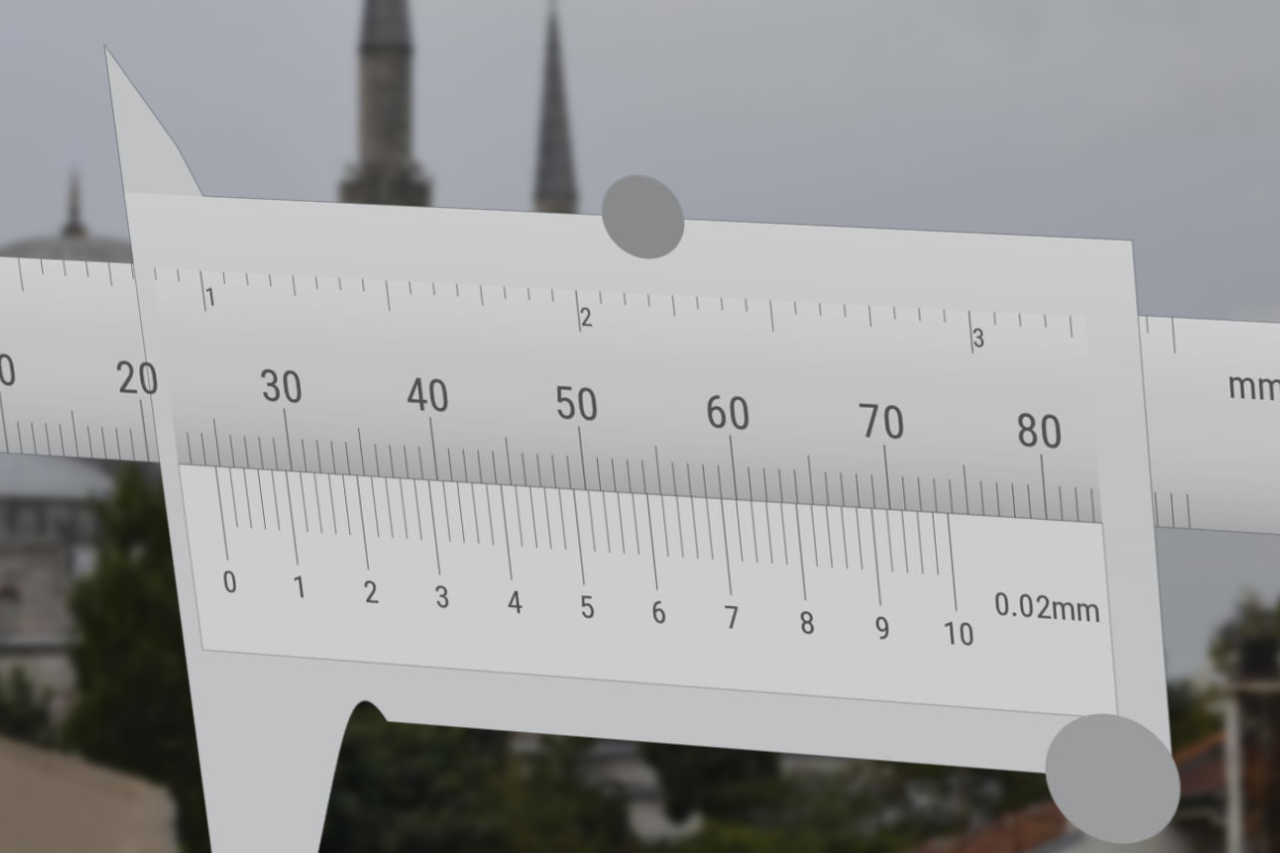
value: 24.7
